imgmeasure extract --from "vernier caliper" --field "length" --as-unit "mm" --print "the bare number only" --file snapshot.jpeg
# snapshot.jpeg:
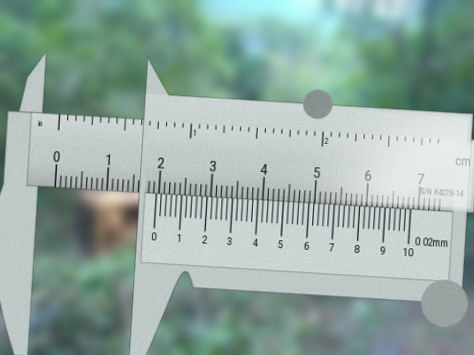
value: 19.5
